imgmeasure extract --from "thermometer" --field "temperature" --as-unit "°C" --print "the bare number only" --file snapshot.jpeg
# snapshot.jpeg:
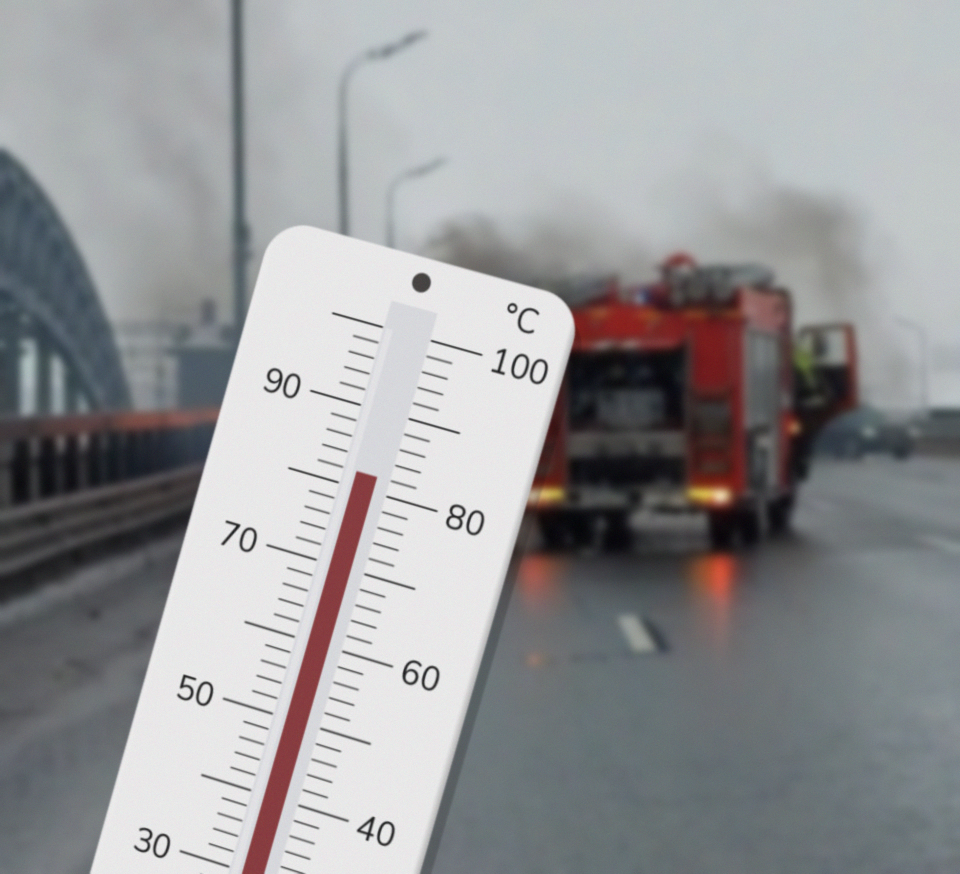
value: 82
